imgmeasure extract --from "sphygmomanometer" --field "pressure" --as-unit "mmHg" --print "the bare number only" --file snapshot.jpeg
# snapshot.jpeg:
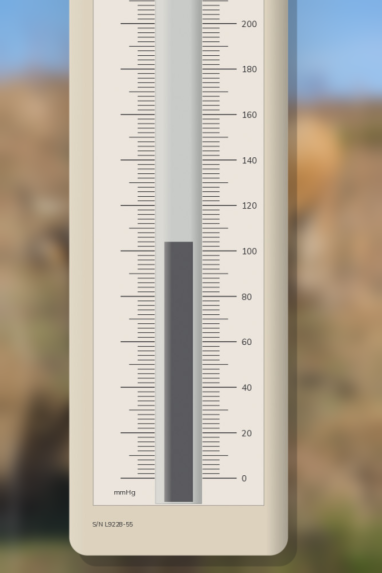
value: 104
